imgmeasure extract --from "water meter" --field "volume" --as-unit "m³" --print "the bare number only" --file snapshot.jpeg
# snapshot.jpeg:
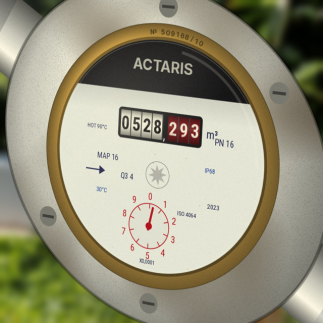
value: 528.2930
